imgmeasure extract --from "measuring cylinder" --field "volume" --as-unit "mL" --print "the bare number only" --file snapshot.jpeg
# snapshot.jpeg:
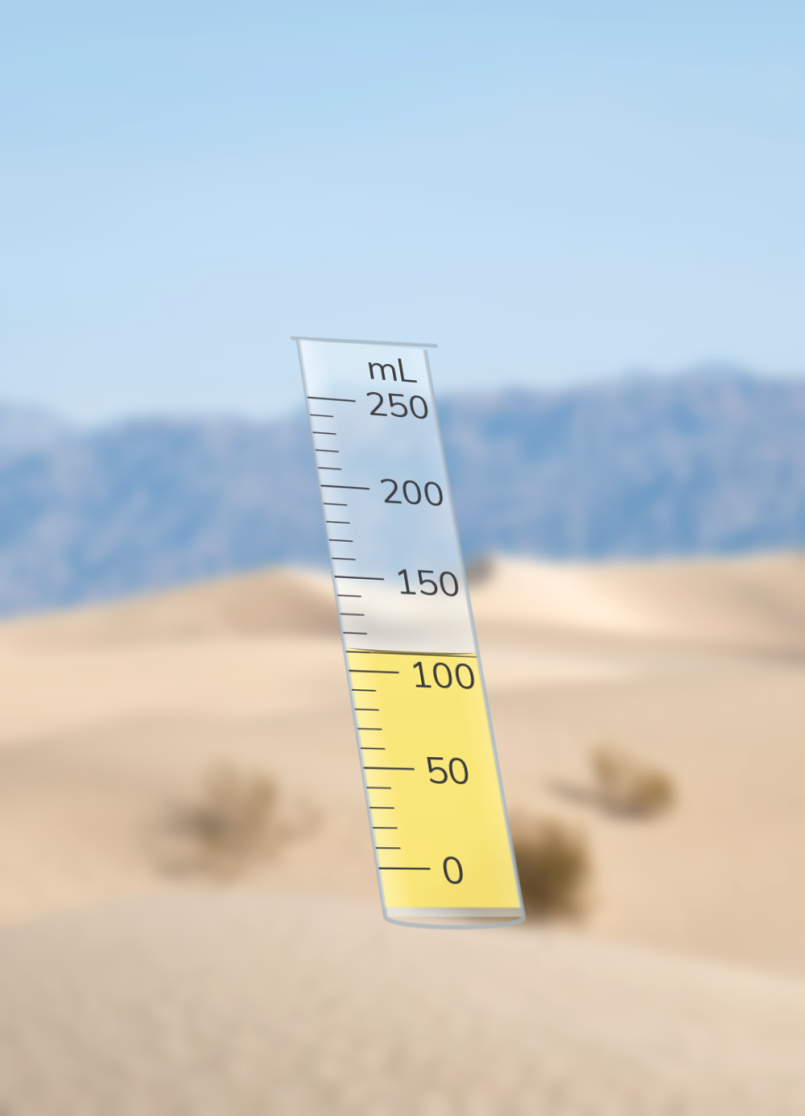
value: 110
